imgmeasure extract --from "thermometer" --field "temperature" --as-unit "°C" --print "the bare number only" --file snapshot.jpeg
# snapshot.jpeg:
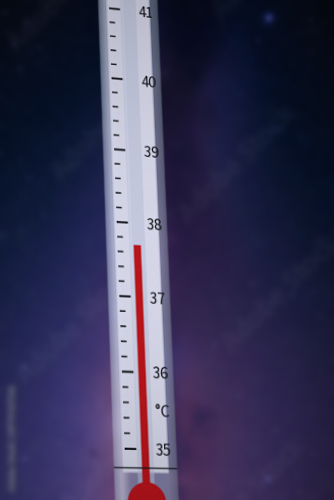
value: 37.7
